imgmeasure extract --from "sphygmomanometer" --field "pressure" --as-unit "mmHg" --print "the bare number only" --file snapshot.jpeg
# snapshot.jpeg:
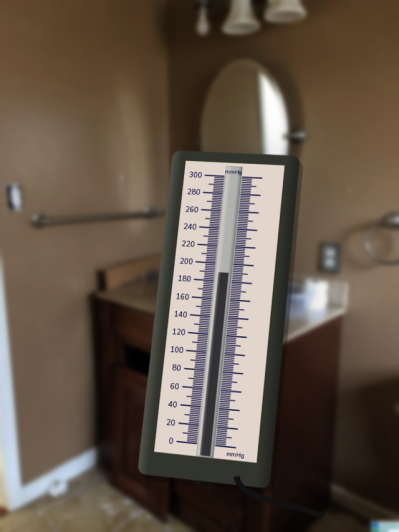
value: 190
